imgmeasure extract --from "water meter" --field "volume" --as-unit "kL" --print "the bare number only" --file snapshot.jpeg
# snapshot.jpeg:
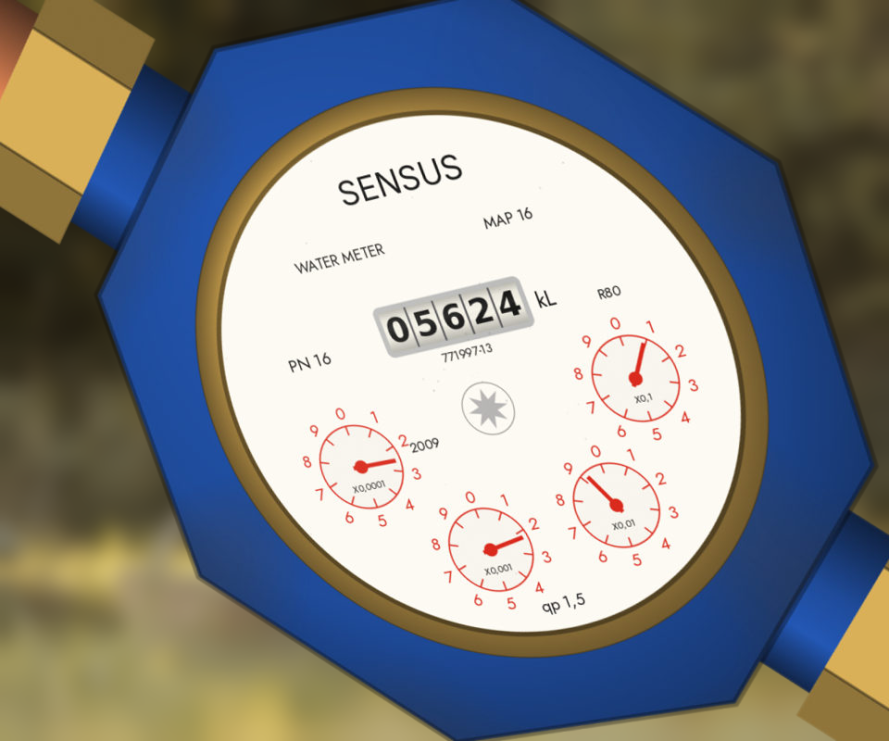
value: 5624.0922
